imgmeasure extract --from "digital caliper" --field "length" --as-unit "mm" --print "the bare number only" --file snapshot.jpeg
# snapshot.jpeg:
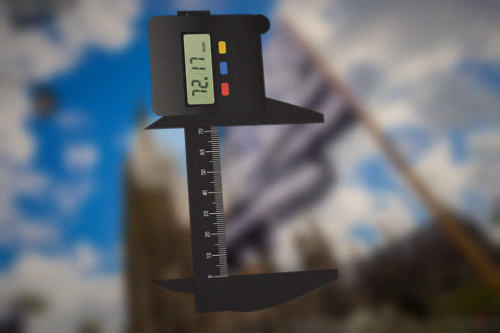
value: 72.17
